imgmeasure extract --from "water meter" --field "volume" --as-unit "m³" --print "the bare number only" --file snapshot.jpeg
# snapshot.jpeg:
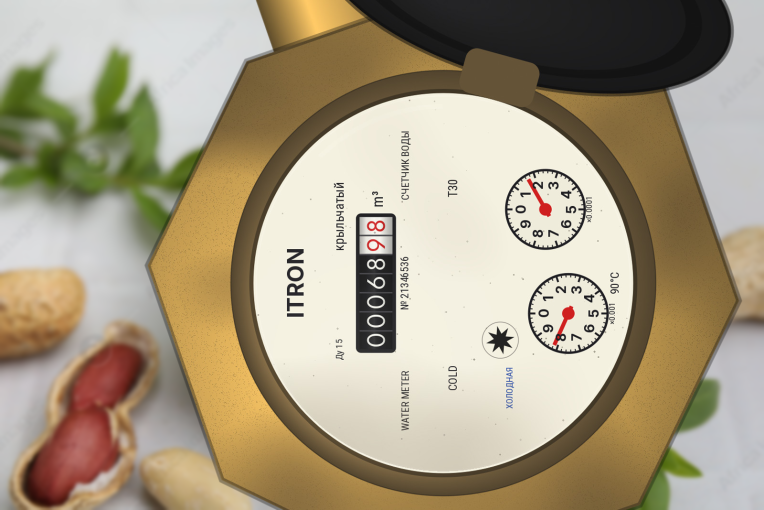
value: 68.9881
